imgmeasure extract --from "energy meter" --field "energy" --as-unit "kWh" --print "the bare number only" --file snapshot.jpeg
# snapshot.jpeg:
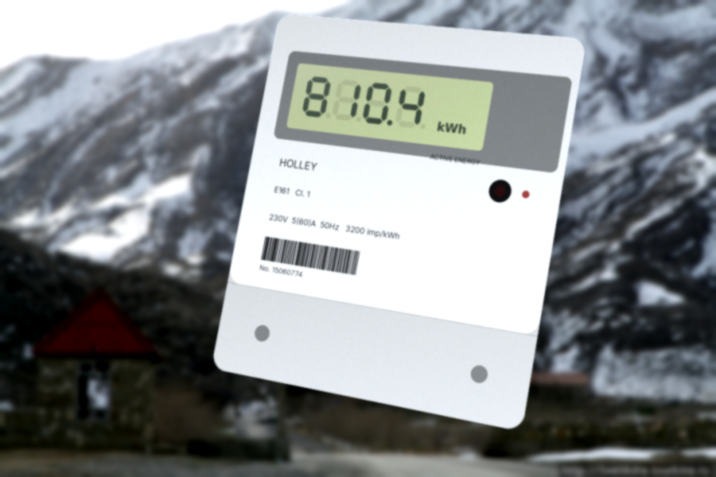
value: 810.4
